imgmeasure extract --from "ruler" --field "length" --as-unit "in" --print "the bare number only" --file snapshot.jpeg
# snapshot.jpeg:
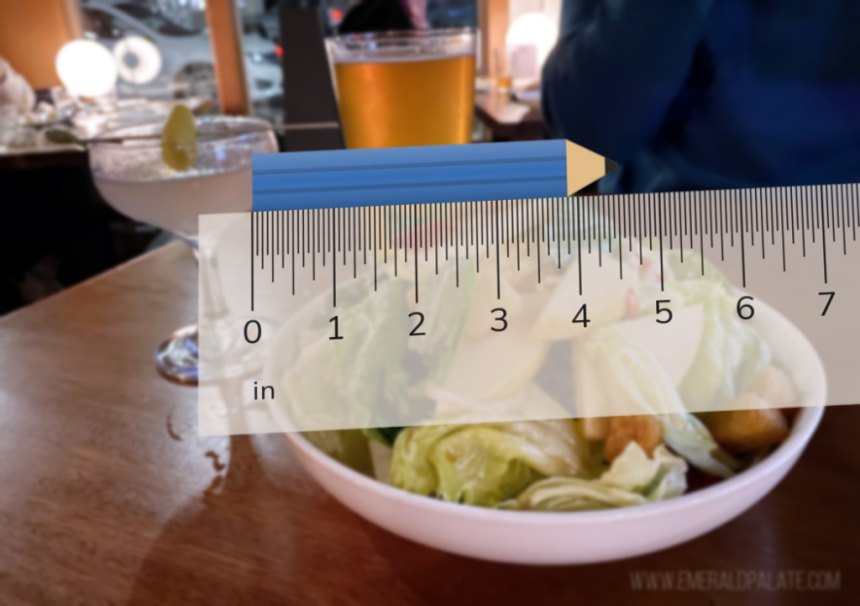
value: 4.5
